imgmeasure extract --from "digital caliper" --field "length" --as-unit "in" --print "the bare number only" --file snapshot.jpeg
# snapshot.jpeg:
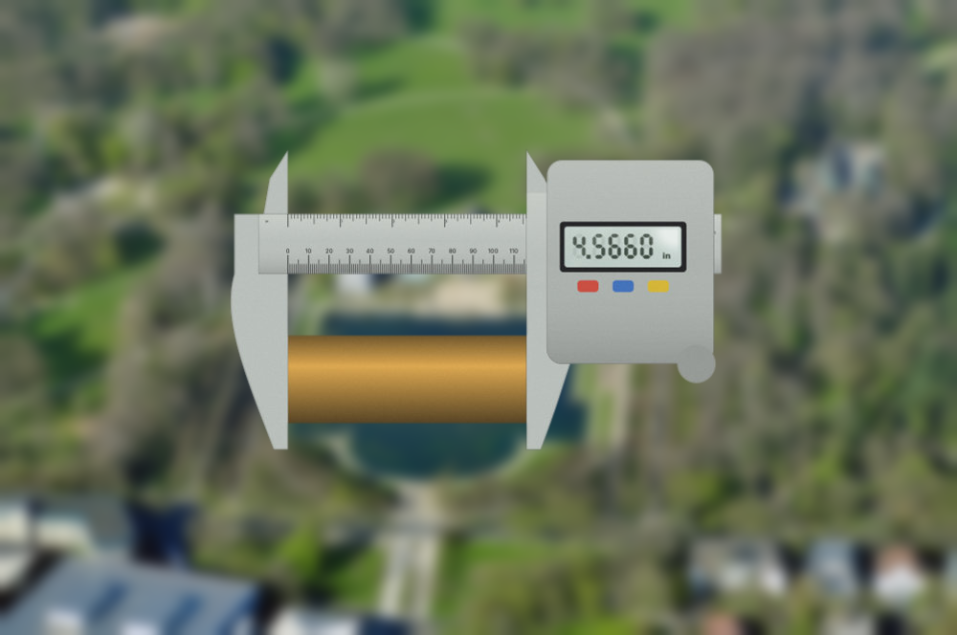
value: 4.5660
